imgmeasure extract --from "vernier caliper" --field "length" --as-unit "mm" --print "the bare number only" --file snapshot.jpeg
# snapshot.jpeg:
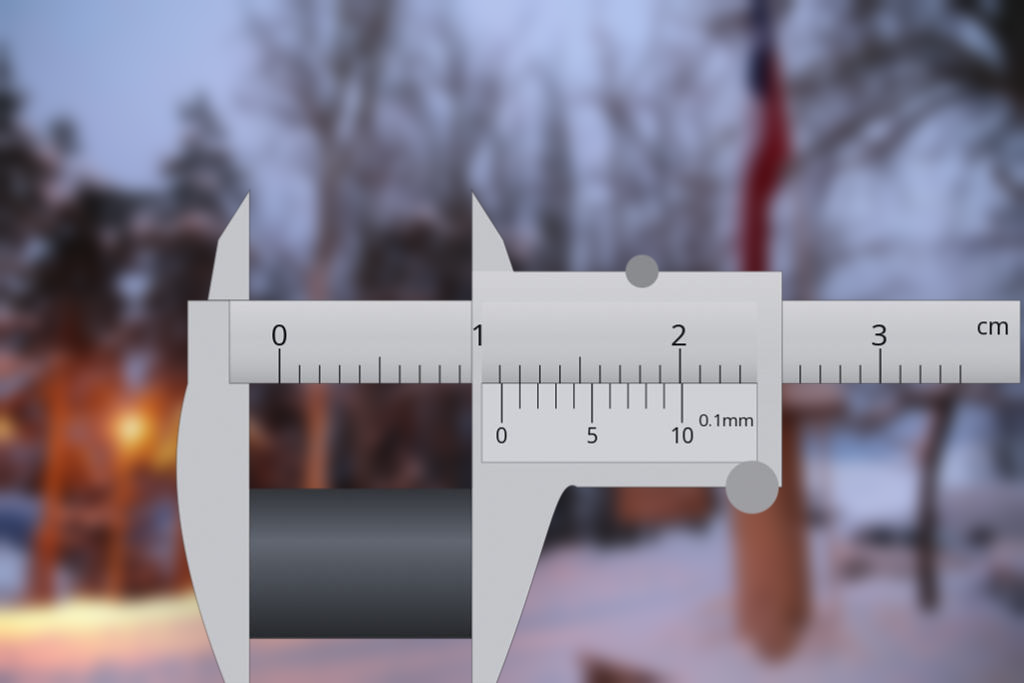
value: 11.1
